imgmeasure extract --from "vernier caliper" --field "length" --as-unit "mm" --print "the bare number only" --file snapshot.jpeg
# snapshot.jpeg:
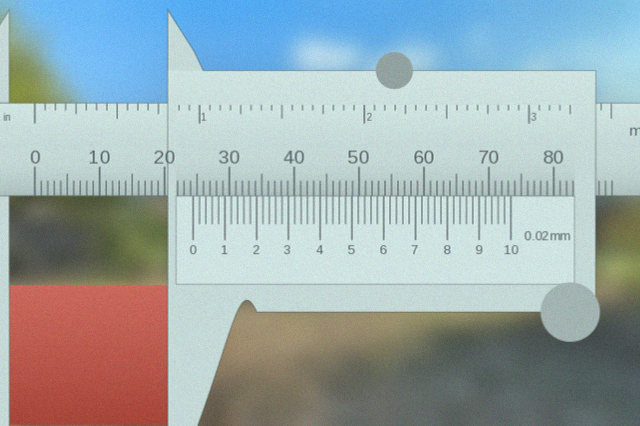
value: 24.4
